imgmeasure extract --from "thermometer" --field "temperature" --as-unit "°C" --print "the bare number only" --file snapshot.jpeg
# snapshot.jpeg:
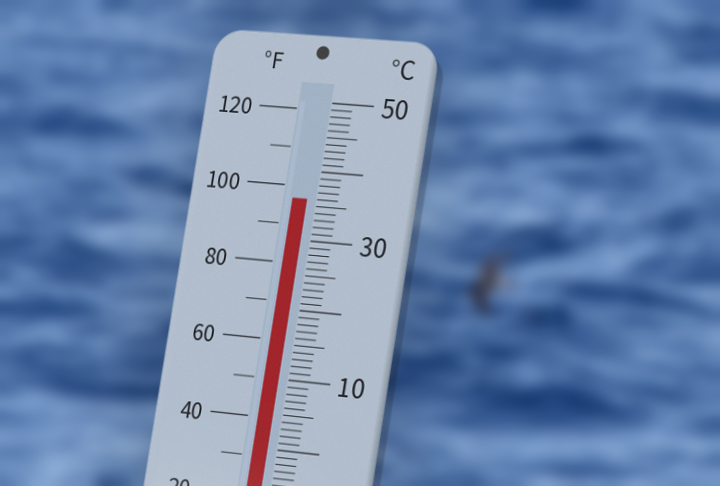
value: 36
